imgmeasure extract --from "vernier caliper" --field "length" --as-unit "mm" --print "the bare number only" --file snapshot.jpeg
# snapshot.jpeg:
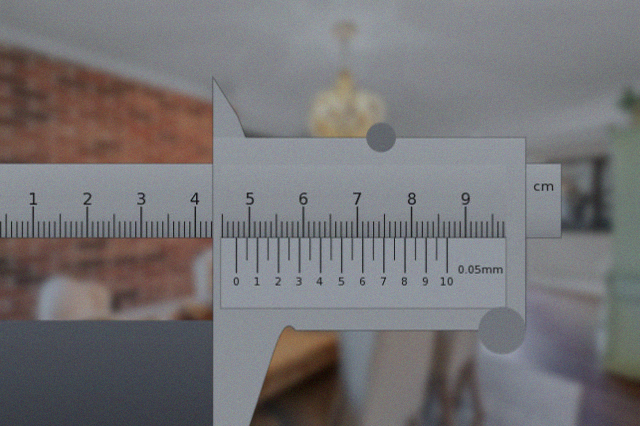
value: 47.6
